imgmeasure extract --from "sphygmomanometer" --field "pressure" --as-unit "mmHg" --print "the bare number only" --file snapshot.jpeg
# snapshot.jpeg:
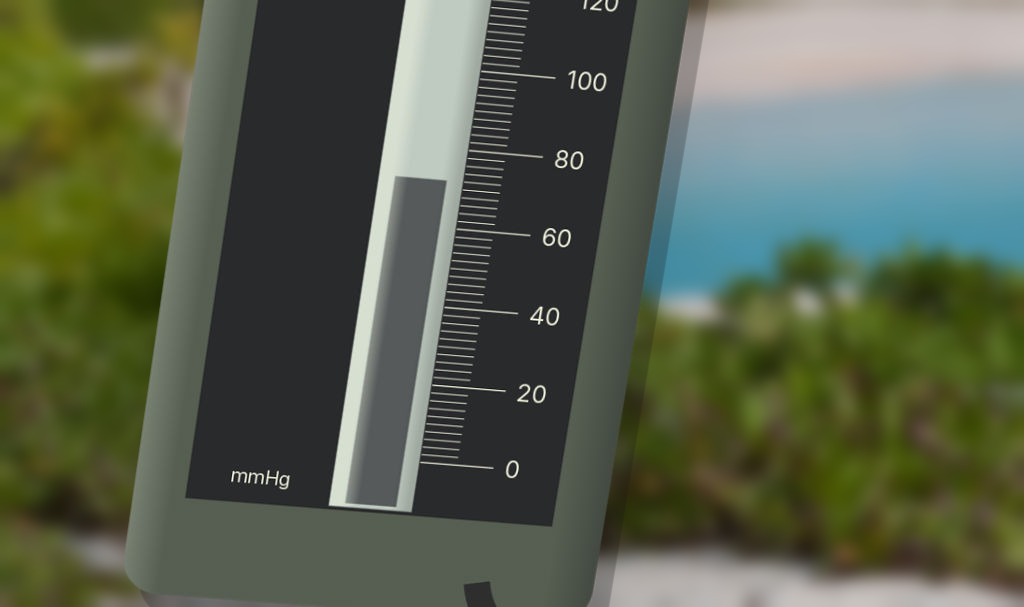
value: 72
